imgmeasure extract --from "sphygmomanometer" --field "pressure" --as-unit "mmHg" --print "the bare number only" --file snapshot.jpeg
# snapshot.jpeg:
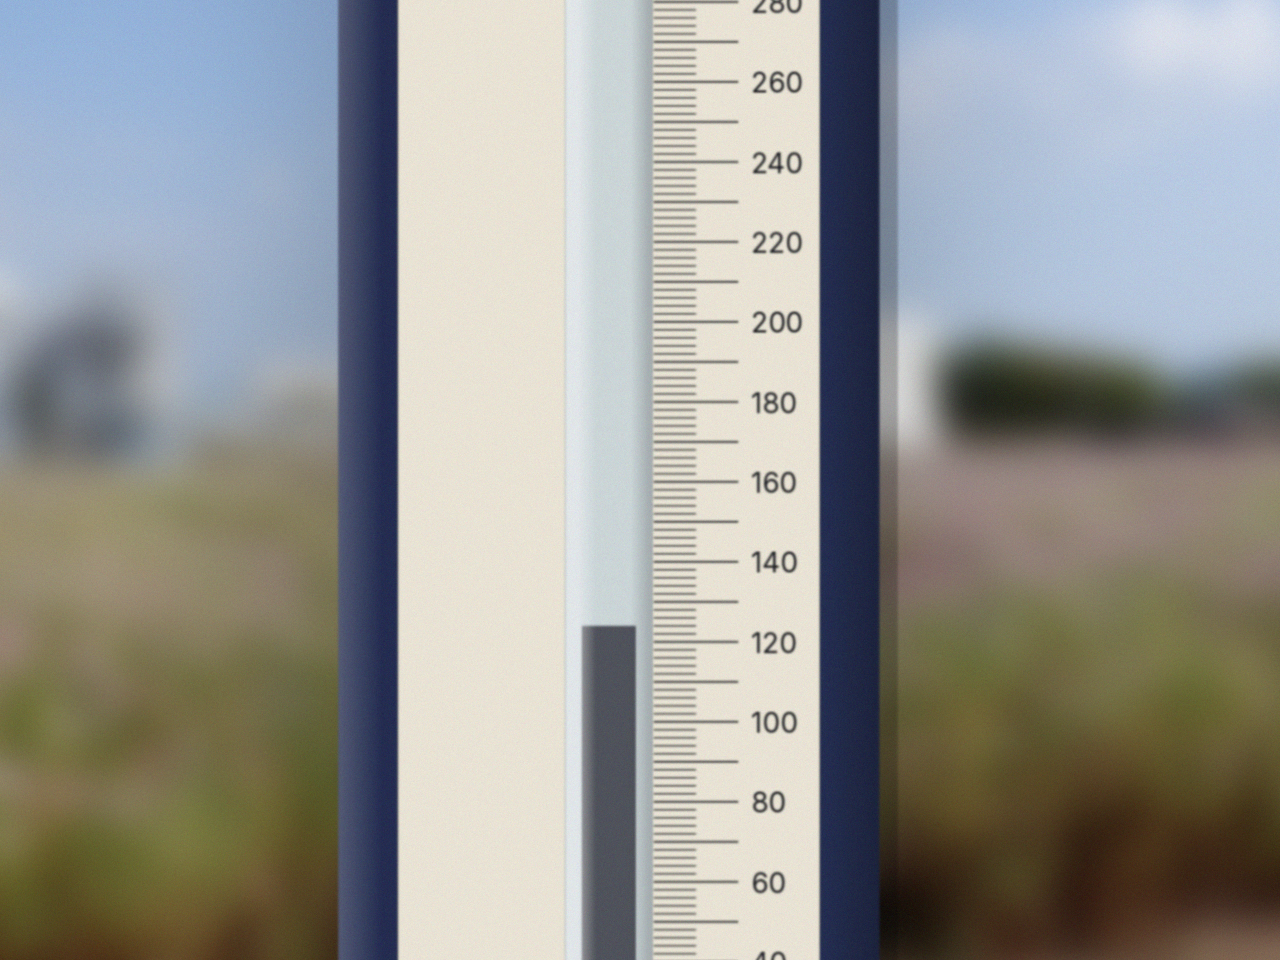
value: 124
